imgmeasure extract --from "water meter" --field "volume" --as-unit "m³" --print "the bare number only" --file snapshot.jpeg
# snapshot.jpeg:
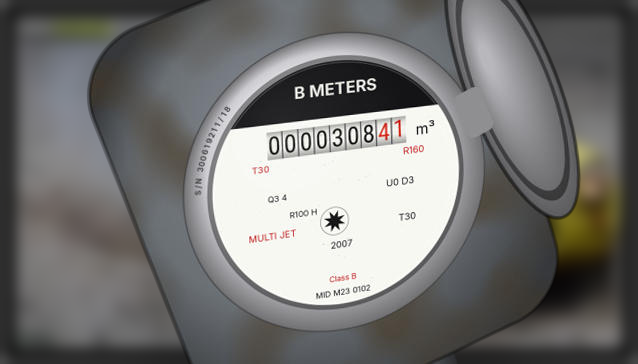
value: 308.41
